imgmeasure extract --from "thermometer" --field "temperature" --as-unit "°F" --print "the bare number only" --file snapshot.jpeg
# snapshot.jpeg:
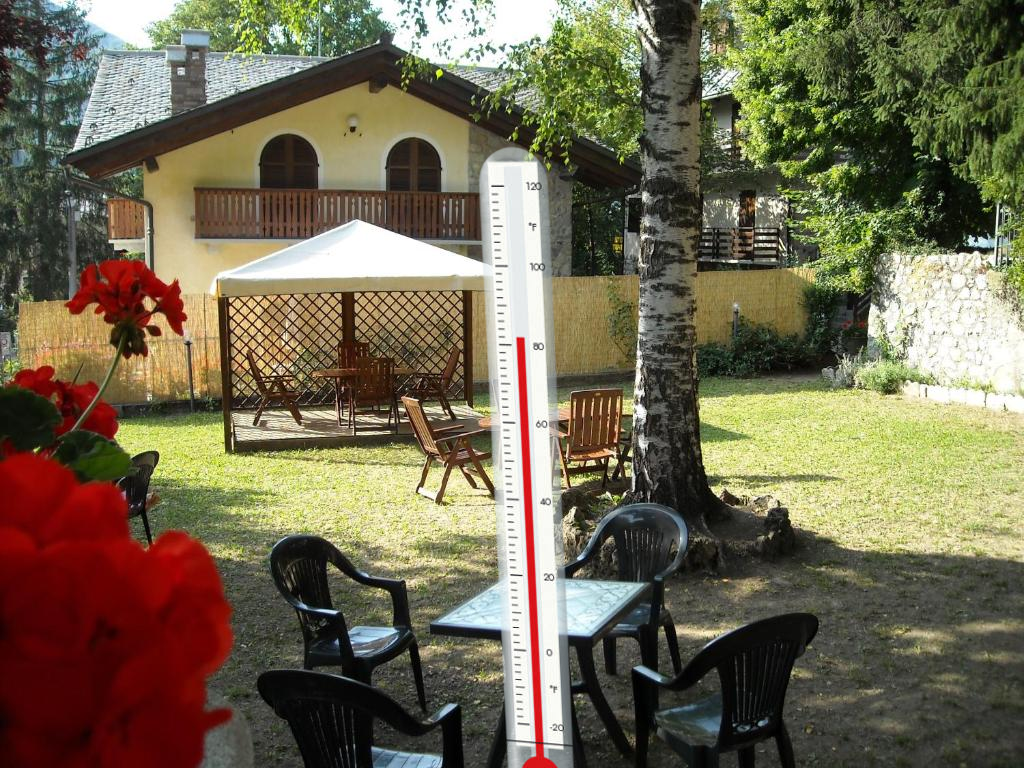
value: 82
